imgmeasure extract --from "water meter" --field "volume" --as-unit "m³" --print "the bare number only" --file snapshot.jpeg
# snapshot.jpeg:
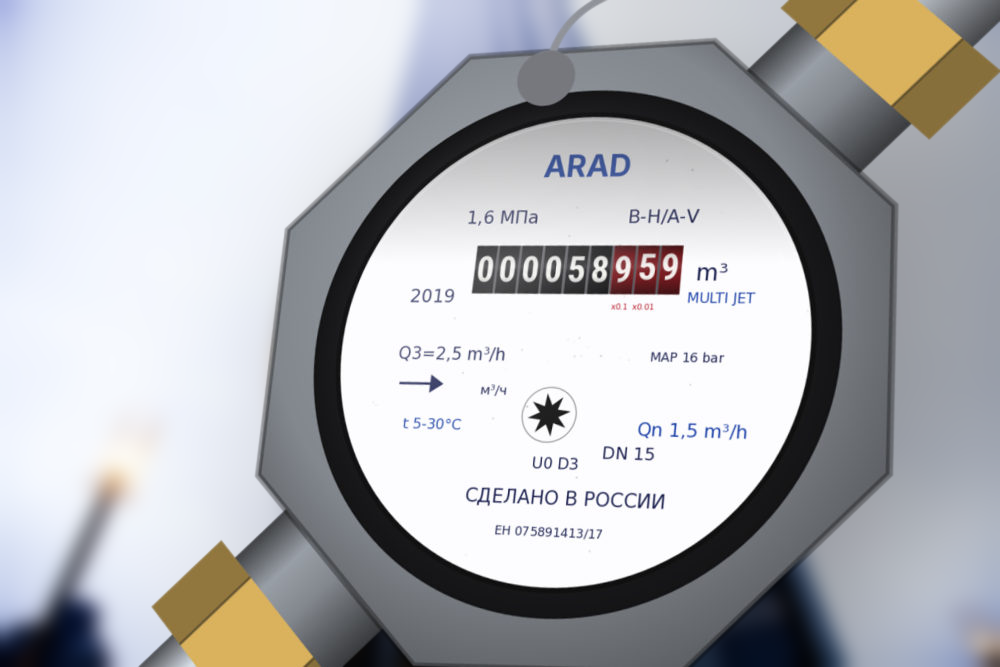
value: 58.959
